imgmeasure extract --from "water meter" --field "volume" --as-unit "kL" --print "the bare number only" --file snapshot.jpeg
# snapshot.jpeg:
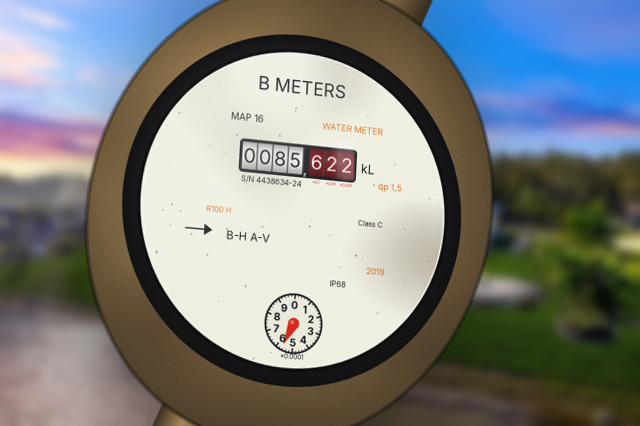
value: 85.6225
